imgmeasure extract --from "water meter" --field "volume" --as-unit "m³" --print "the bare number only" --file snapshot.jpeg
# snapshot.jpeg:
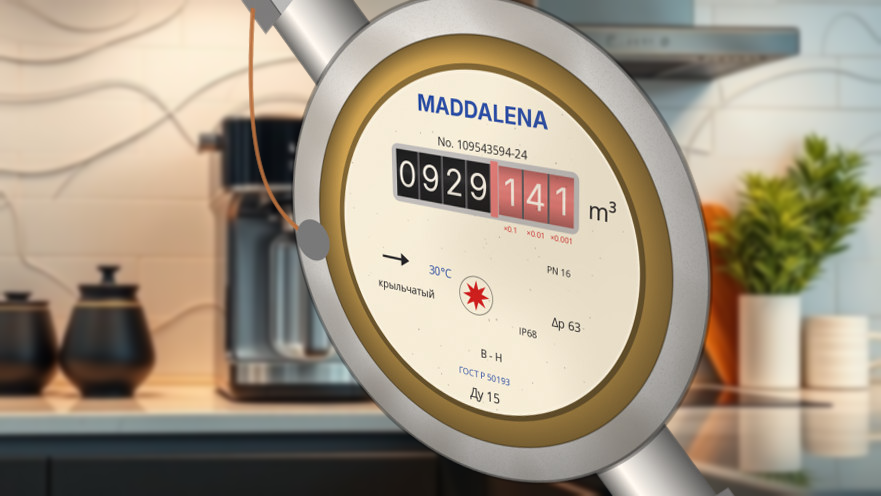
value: 929.141
